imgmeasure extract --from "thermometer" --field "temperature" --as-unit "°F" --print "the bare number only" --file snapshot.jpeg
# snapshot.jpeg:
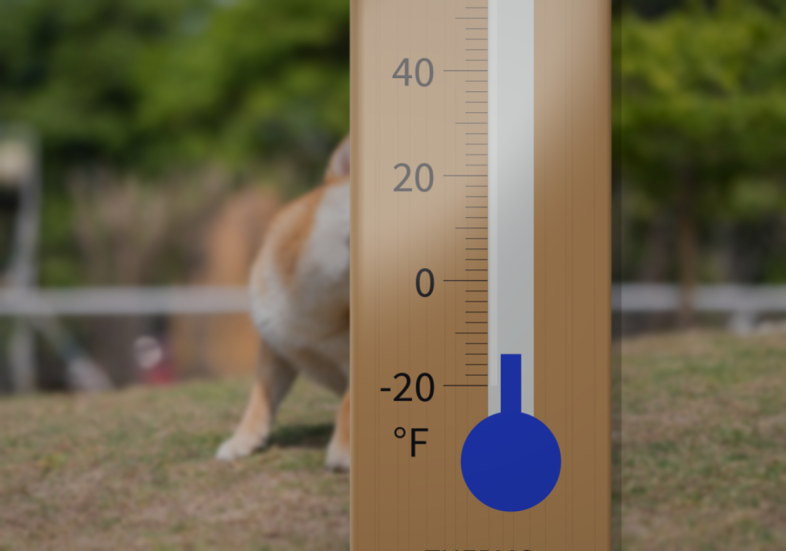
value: -14
